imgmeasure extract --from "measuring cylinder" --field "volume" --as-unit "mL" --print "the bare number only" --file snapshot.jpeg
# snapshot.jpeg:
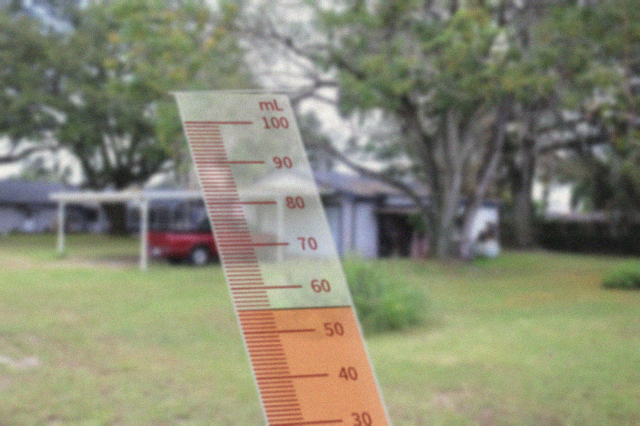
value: 55
